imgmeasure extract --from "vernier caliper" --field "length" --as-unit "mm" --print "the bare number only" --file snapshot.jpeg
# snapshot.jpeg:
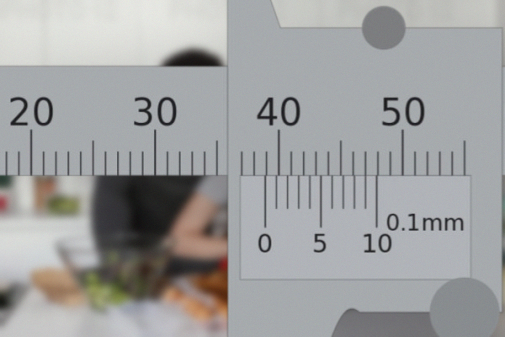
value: 38.9
